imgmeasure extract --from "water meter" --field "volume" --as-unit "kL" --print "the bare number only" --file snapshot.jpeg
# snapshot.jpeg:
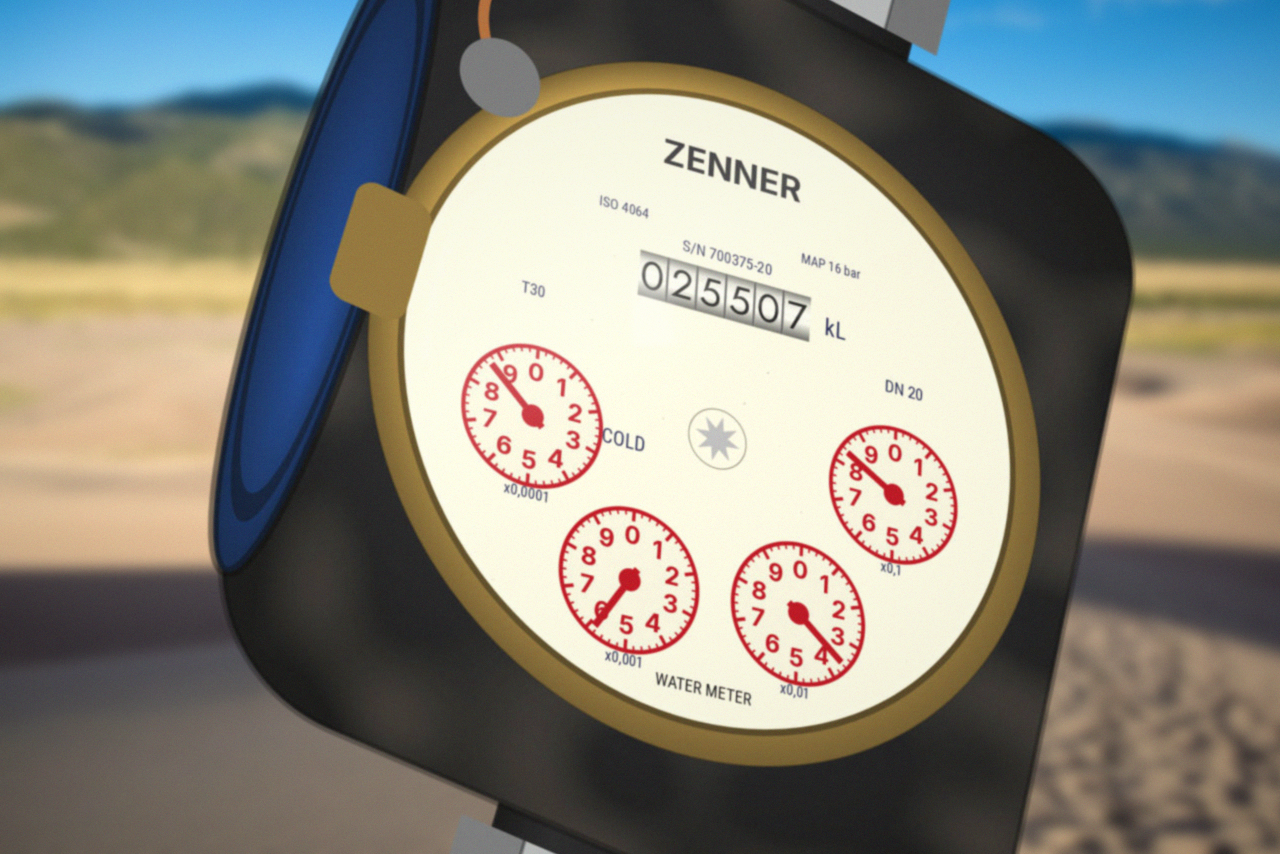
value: 25507.8358
